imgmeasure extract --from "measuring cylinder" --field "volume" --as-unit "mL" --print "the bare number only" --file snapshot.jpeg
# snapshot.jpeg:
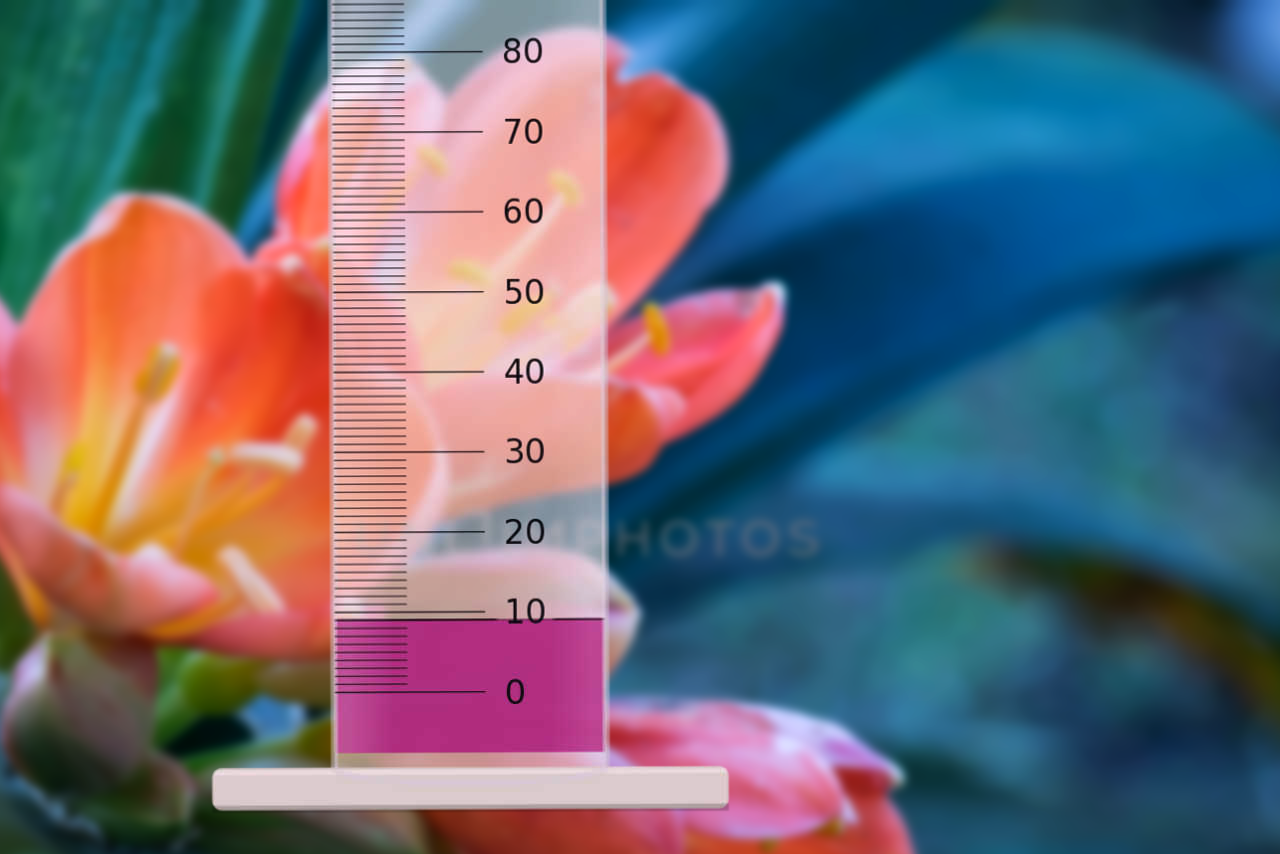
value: 9
